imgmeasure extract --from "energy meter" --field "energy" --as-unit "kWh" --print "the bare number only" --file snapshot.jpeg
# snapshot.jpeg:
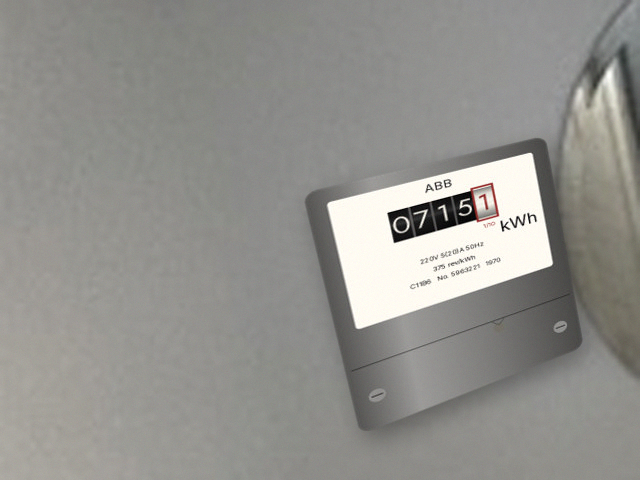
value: 715.1
